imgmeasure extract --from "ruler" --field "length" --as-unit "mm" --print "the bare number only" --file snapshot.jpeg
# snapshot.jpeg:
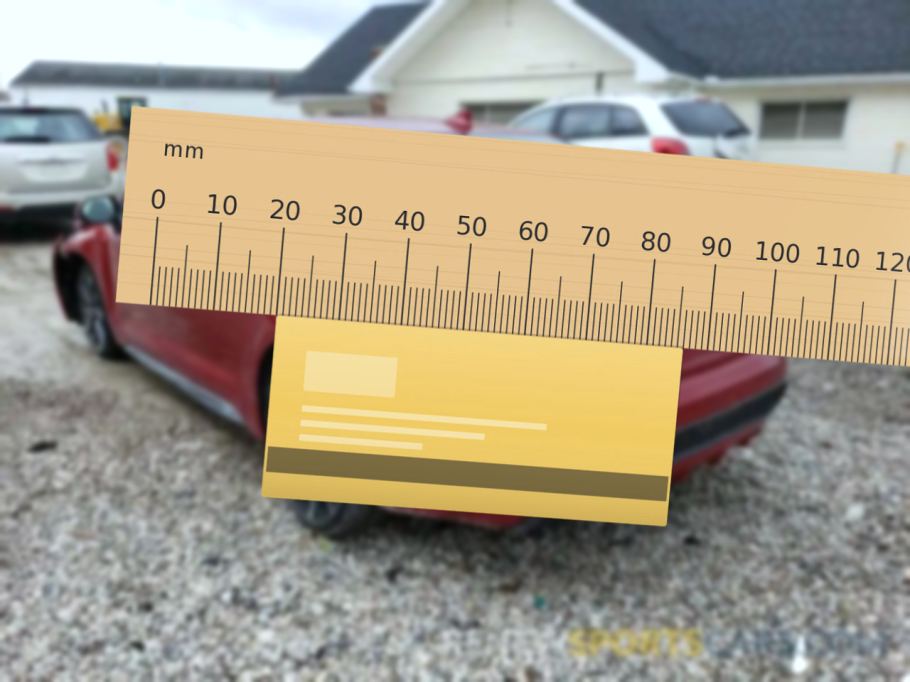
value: 66
